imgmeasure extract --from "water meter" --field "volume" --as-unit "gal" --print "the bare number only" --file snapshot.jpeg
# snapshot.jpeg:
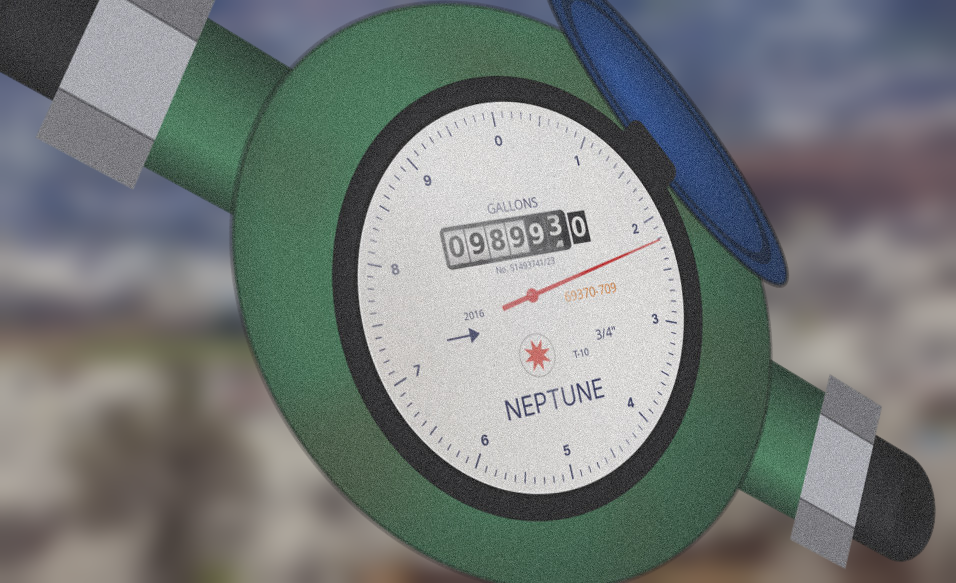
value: 989932.2
